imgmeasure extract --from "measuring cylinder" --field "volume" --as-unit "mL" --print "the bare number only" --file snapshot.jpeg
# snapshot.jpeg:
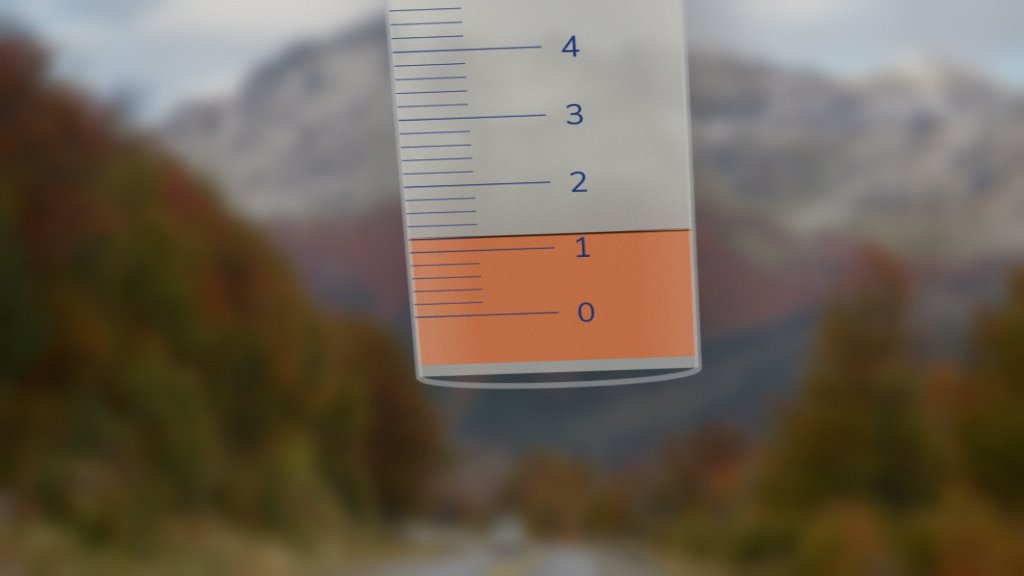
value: 1.2
